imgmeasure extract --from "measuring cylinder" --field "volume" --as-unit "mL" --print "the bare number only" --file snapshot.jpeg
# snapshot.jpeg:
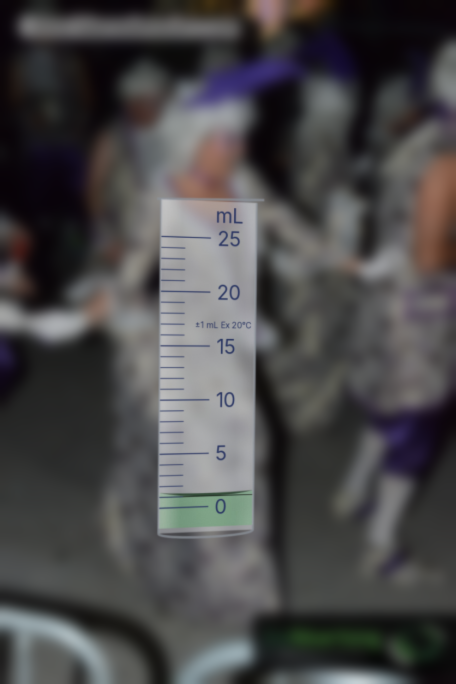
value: 1
